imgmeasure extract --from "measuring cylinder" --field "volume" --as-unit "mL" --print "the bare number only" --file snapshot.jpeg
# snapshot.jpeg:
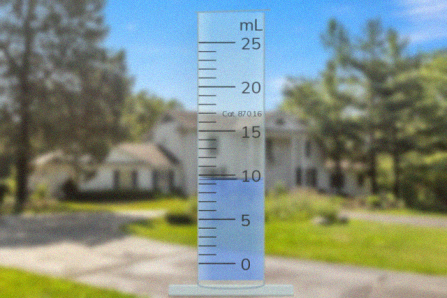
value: 9.5
